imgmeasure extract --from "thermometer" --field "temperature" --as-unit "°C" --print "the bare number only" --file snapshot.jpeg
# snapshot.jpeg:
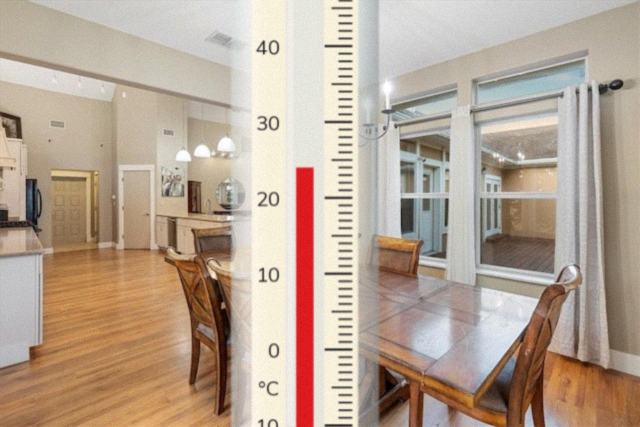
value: 24
